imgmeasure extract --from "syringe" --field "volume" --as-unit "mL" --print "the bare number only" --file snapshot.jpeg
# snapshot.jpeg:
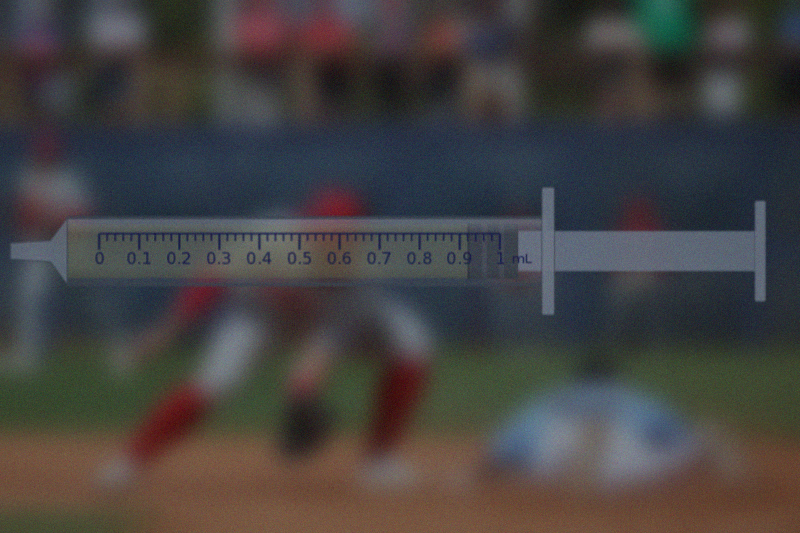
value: 0.92
